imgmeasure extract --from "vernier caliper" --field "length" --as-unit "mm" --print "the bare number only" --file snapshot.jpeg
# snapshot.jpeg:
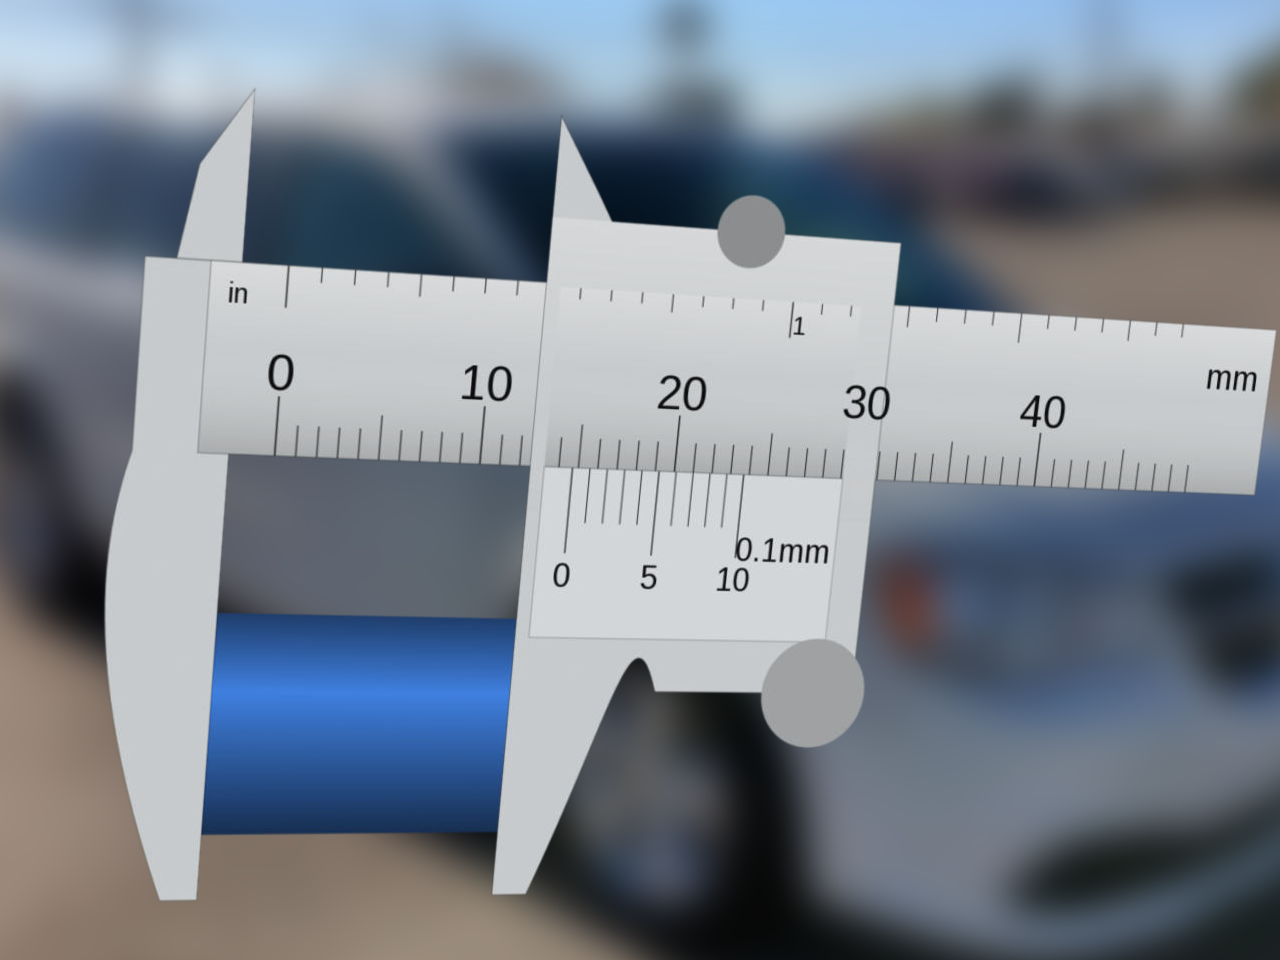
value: 14.7
